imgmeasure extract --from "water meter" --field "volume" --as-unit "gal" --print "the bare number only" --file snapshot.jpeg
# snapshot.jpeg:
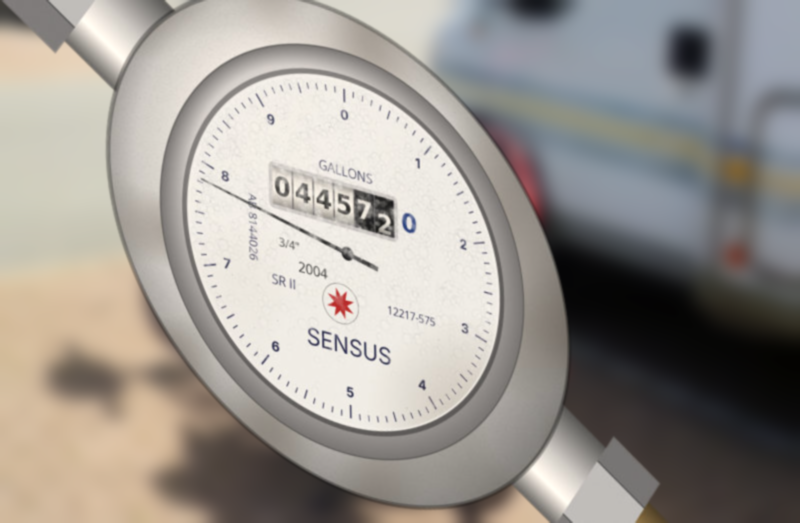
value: 445717.8
